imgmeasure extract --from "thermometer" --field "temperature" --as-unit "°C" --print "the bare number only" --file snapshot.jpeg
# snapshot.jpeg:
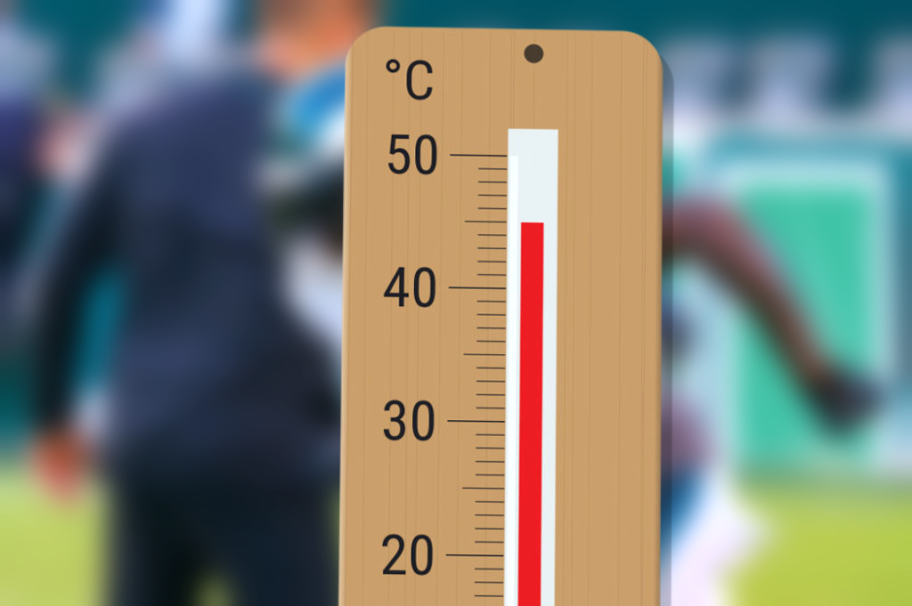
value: 45
